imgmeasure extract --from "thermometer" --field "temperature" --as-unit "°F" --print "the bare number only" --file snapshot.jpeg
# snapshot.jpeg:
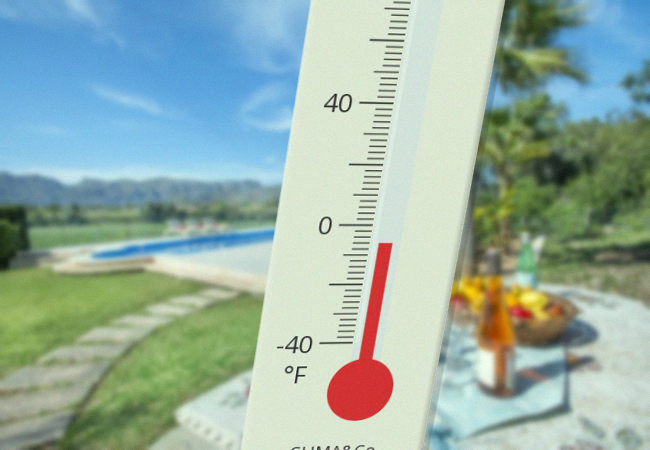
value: -6
